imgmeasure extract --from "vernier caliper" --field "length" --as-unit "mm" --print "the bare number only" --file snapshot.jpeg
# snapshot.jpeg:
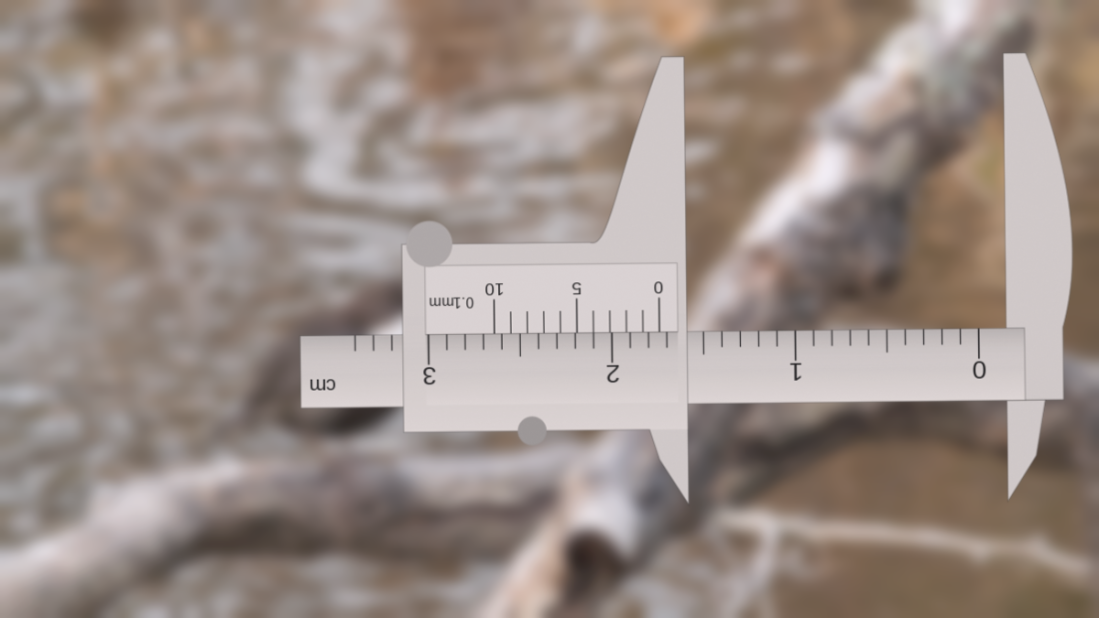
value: 17.4
